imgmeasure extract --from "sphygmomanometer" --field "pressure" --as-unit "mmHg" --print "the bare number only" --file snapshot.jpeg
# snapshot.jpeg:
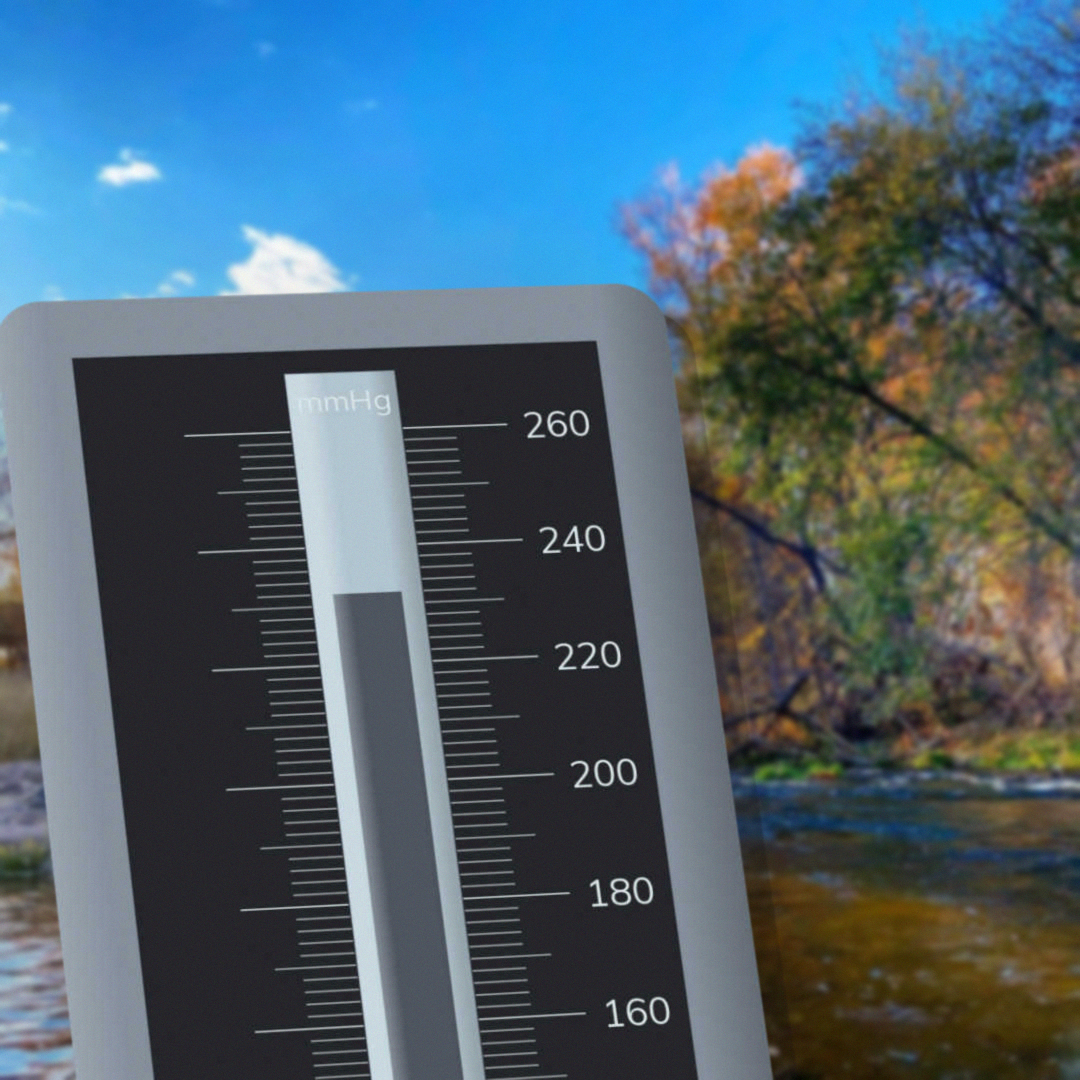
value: 232
